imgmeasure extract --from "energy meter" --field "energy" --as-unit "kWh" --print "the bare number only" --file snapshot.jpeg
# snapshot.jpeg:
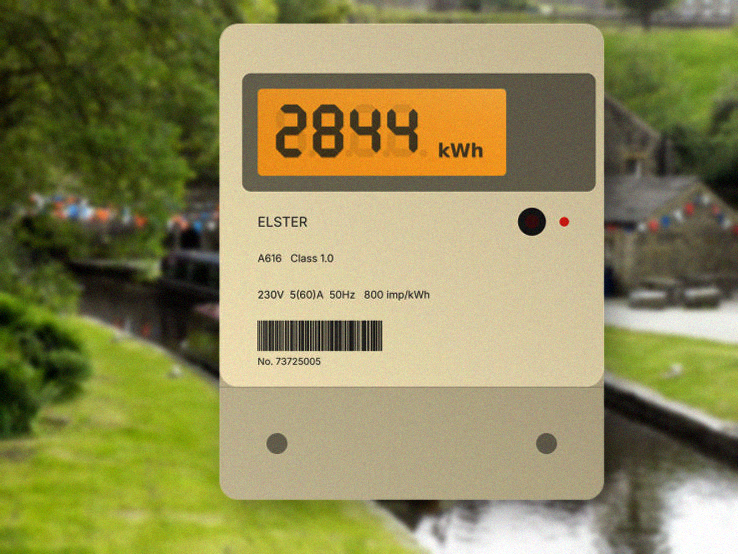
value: 2844
